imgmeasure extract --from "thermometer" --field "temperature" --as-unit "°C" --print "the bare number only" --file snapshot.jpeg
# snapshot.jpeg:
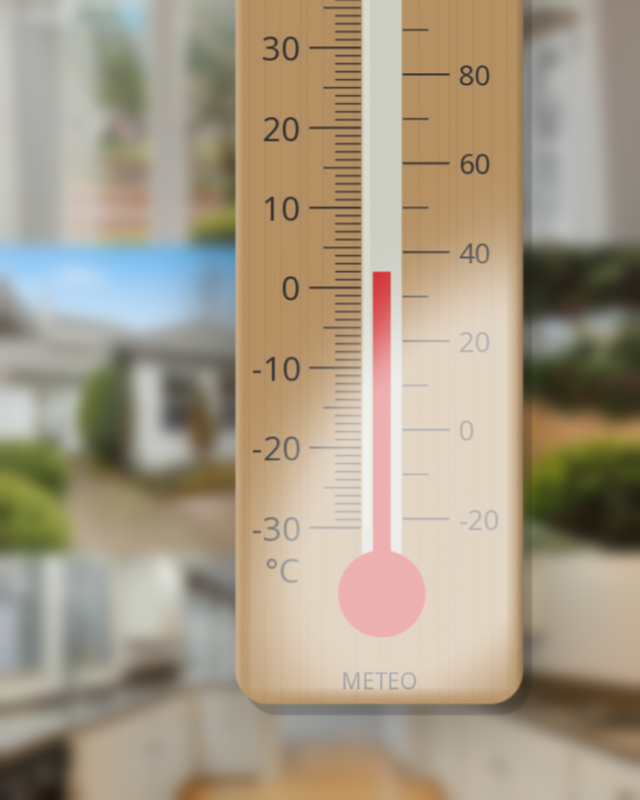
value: 2
